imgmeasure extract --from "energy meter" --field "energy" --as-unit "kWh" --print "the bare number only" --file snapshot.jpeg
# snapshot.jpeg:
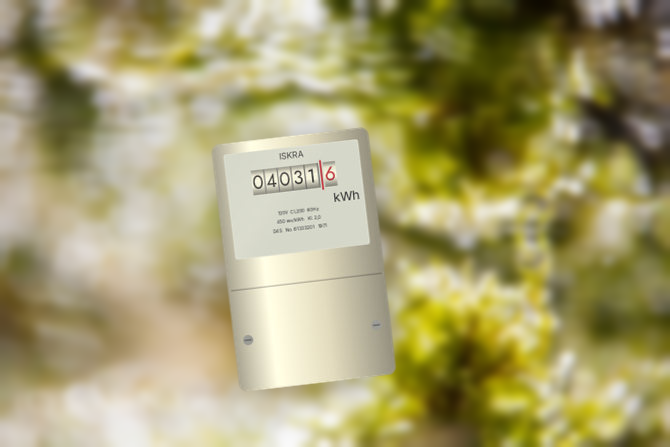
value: 4031.6
